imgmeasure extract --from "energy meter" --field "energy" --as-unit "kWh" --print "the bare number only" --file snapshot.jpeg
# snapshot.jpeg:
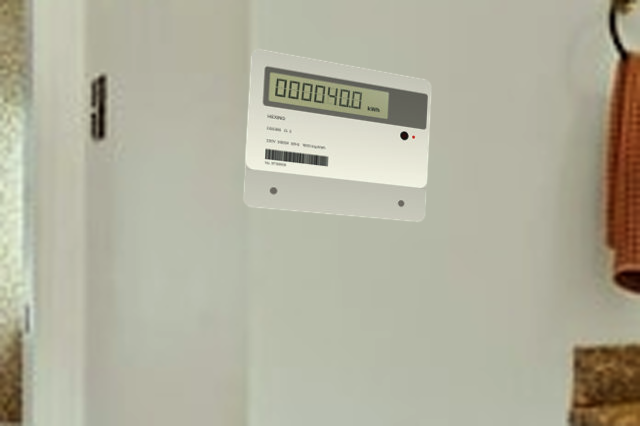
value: 40.0
